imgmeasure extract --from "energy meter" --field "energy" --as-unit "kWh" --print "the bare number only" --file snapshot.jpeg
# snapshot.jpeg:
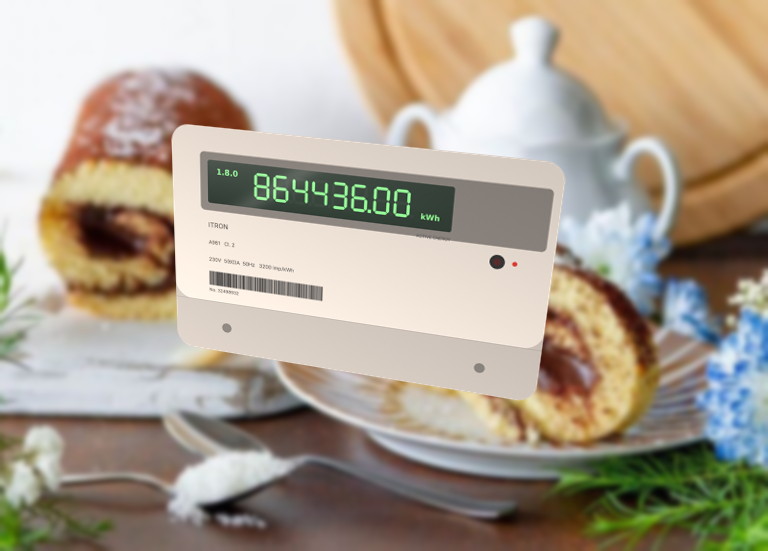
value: 864436.00
